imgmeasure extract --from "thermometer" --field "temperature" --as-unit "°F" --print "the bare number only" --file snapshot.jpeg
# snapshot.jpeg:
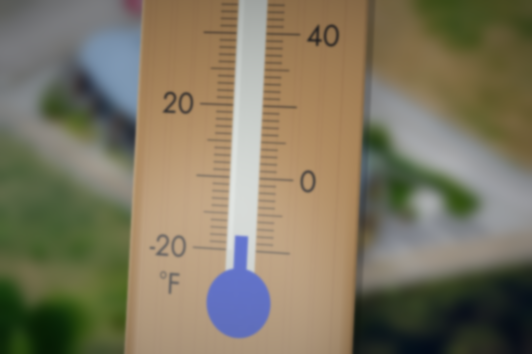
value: -16
